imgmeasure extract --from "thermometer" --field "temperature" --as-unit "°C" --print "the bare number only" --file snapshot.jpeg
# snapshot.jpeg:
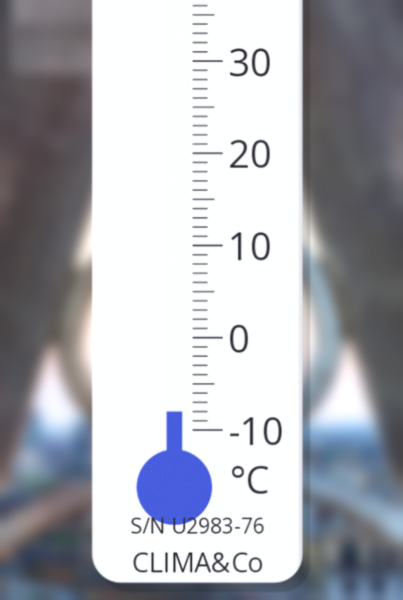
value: -8
